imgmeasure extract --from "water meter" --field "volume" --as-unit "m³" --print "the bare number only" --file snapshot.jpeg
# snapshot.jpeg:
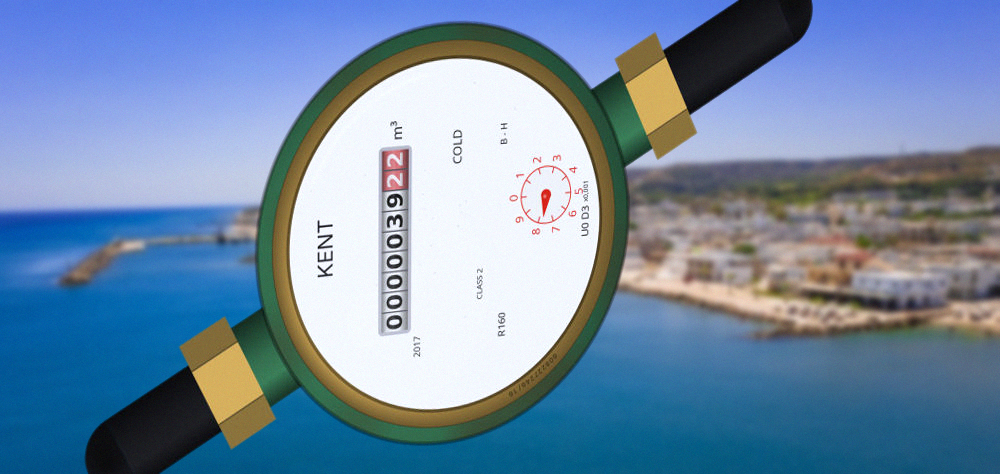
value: 39.227
